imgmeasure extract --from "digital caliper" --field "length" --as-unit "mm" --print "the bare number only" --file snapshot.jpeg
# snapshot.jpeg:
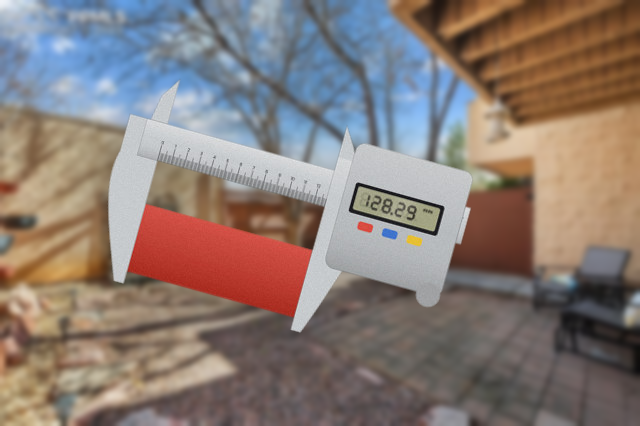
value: 128.29
